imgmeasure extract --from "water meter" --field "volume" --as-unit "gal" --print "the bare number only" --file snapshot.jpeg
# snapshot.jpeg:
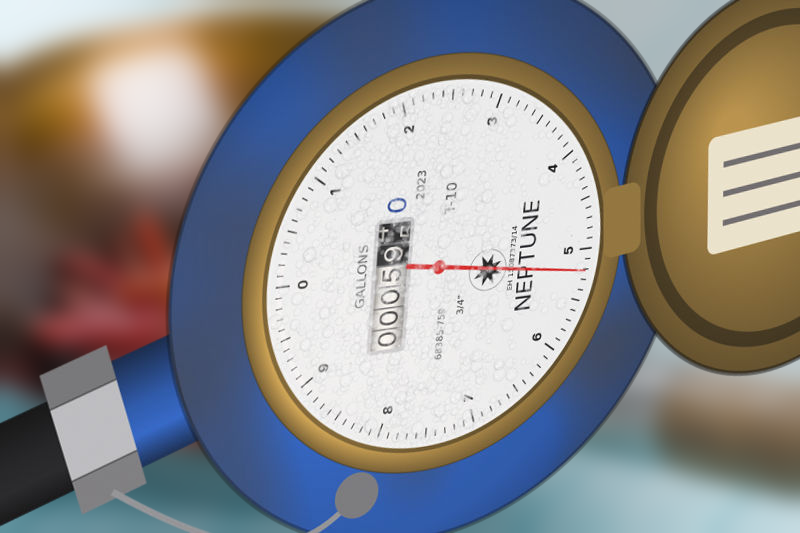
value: 5945.2
